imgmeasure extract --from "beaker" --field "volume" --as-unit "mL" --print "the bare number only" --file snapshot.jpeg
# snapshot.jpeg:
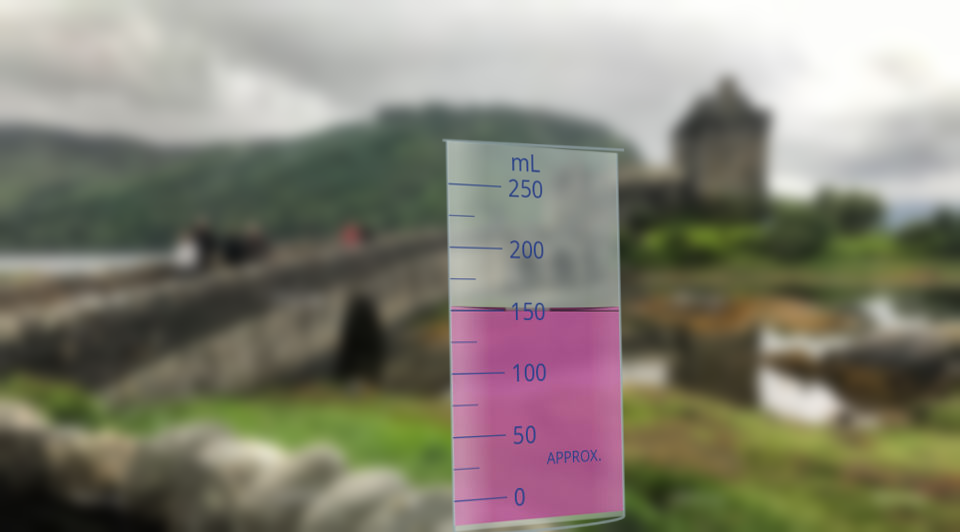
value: 150
